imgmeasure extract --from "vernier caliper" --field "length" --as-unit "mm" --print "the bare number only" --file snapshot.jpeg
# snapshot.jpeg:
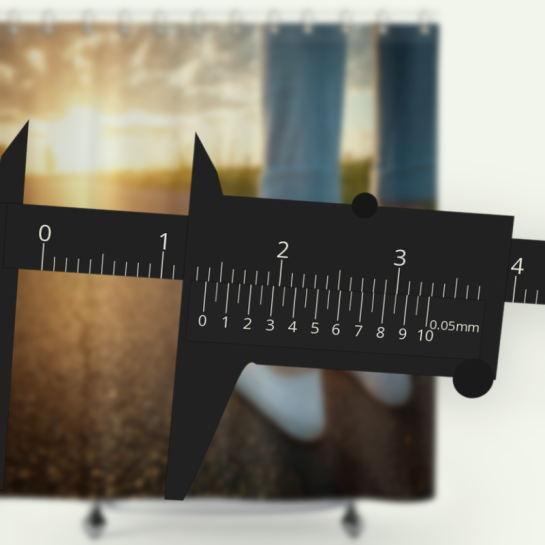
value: 13.8
